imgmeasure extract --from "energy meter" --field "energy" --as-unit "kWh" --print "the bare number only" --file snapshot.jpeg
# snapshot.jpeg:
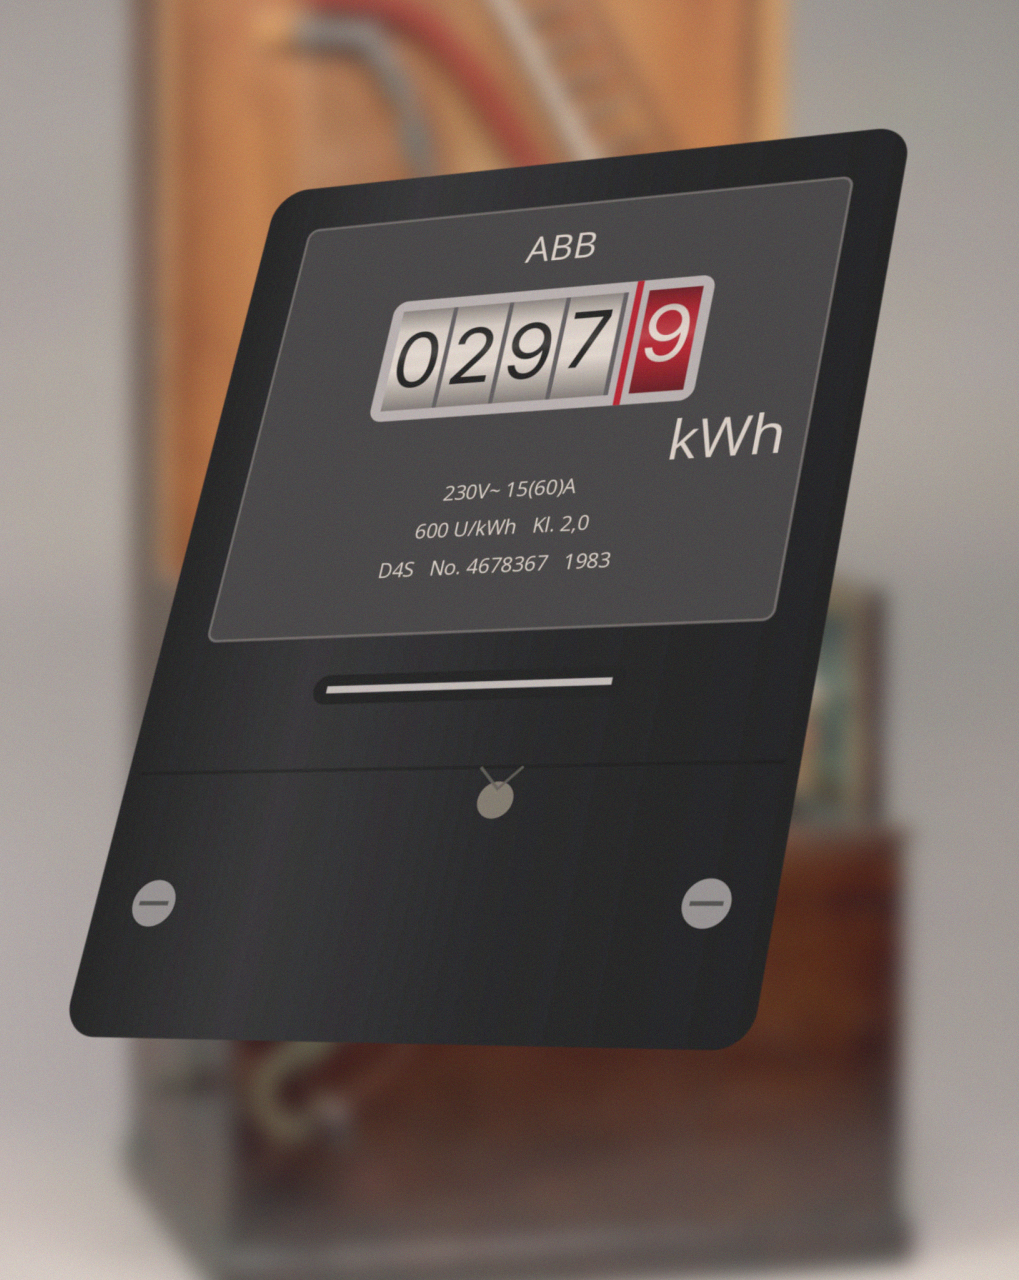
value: 297.9
